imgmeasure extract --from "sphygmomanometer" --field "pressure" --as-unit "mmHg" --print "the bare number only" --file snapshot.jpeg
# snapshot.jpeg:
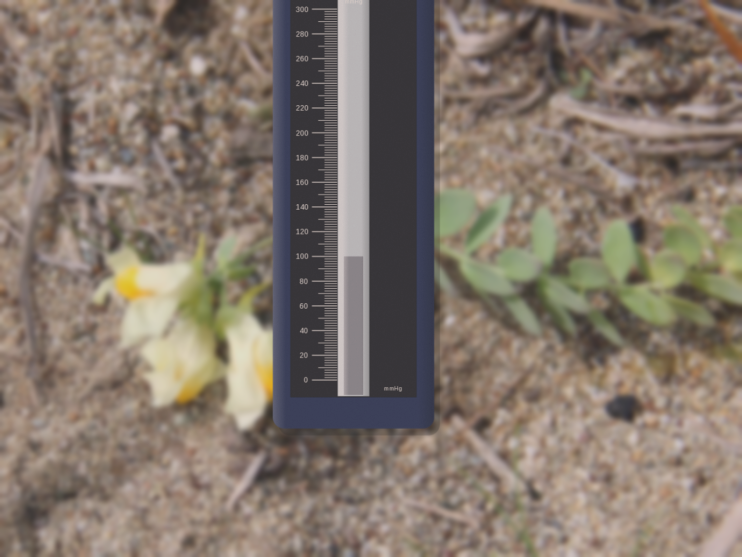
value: 100
